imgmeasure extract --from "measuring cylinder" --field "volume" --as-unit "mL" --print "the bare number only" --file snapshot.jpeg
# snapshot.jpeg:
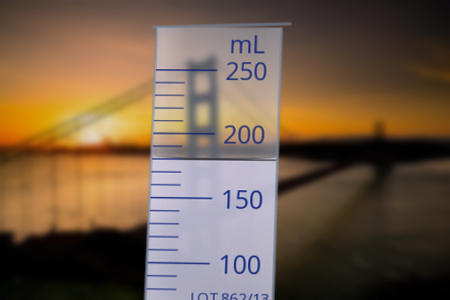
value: 180
